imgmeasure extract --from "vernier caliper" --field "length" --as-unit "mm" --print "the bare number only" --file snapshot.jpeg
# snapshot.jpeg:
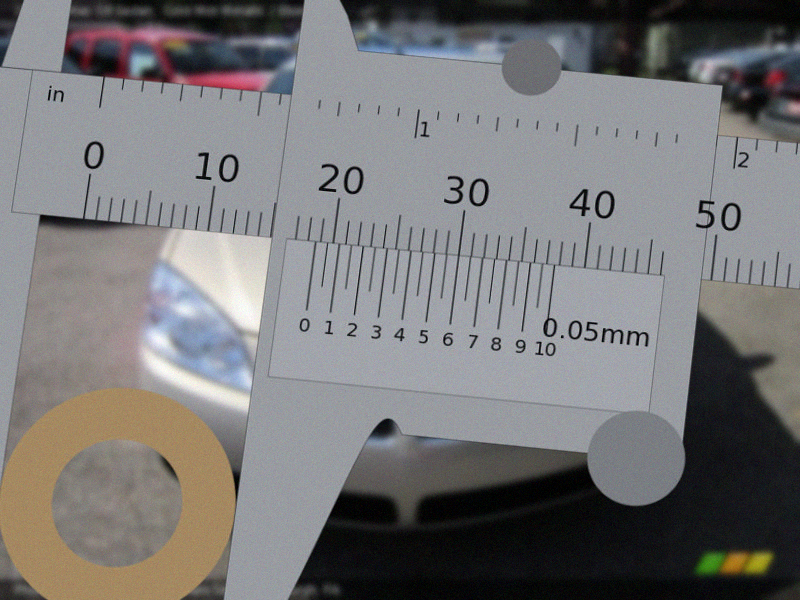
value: 18.6
